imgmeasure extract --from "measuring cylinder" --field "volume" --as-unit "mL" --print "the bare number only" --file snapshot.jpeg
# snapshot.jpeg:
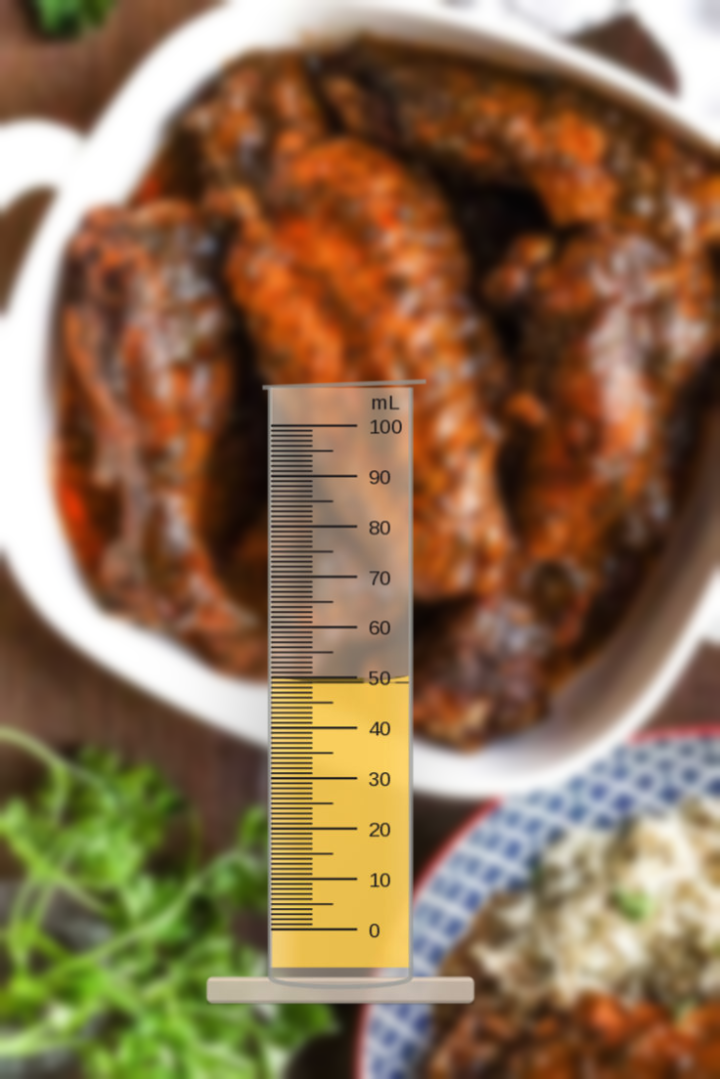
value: 49
